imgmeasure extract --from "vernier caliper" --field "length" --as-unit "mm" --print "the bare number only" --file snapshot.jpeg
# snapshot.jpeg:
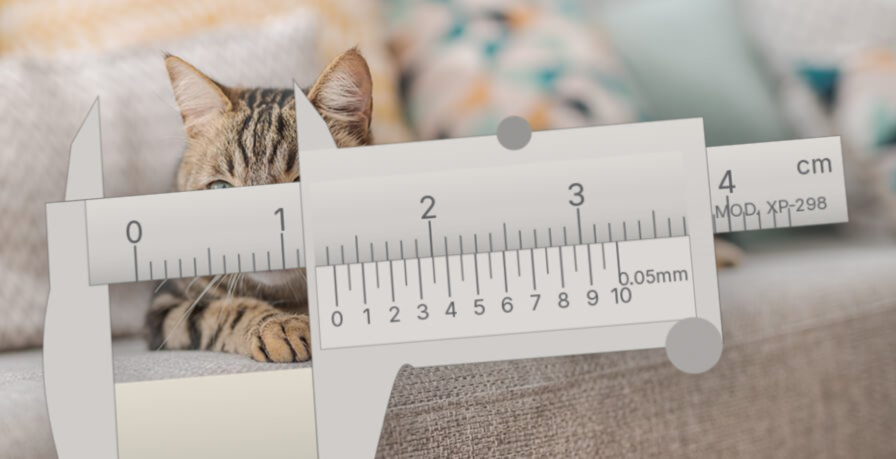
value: 13.4
